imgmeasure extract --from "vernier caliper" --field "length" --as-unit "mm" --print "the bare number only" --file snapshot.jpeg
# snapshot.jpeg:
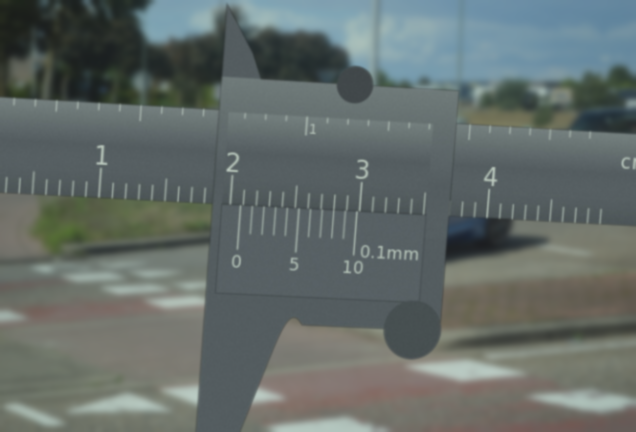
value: 20.8
